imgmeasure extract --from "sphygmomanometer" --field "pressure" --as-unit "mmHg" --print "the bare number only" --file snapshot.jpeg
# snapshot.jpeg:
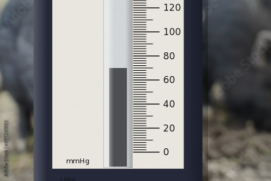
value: 70
